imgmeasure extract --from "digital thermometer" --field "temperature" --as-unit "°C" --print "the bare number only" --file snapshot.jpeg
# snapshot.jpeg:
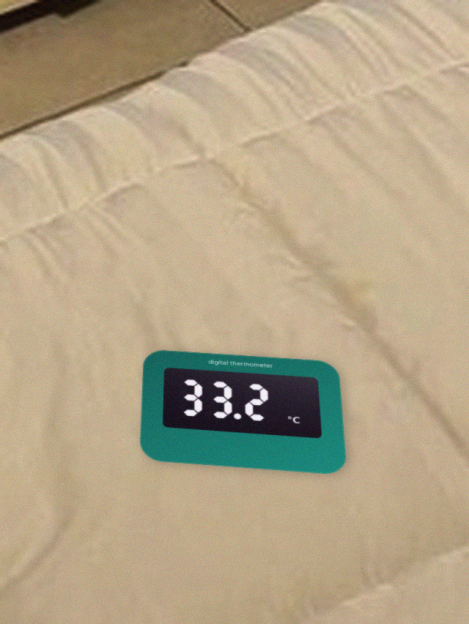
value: 33.2
